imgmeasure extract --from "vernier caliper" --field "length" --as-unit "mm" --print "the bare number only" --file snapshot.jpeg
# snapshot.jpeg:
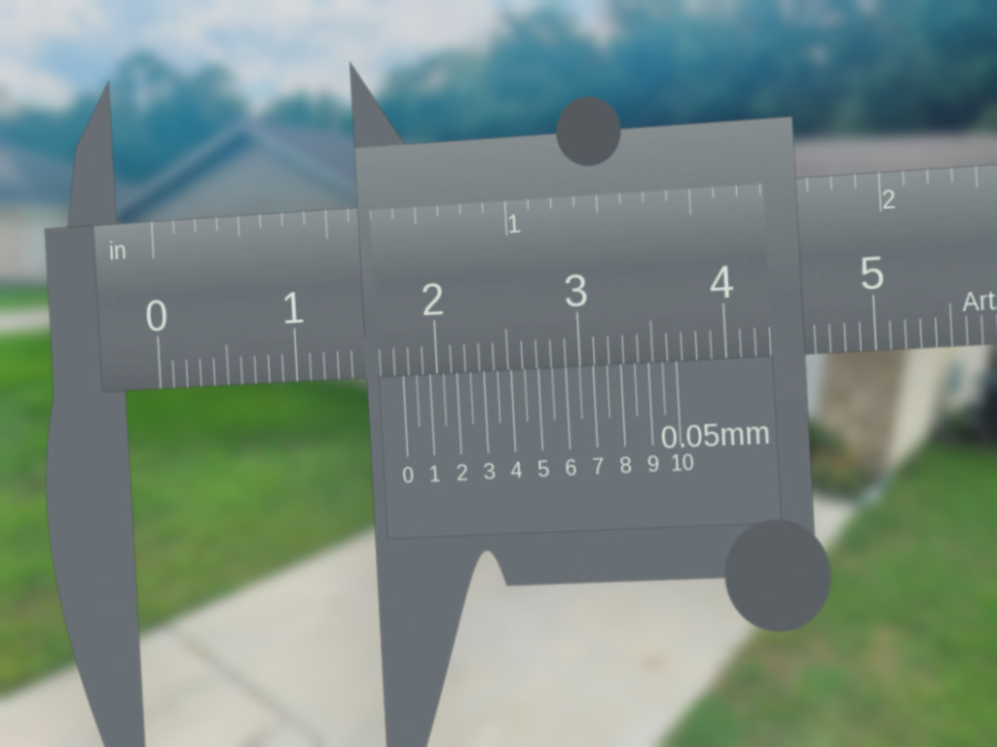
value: 17.6
